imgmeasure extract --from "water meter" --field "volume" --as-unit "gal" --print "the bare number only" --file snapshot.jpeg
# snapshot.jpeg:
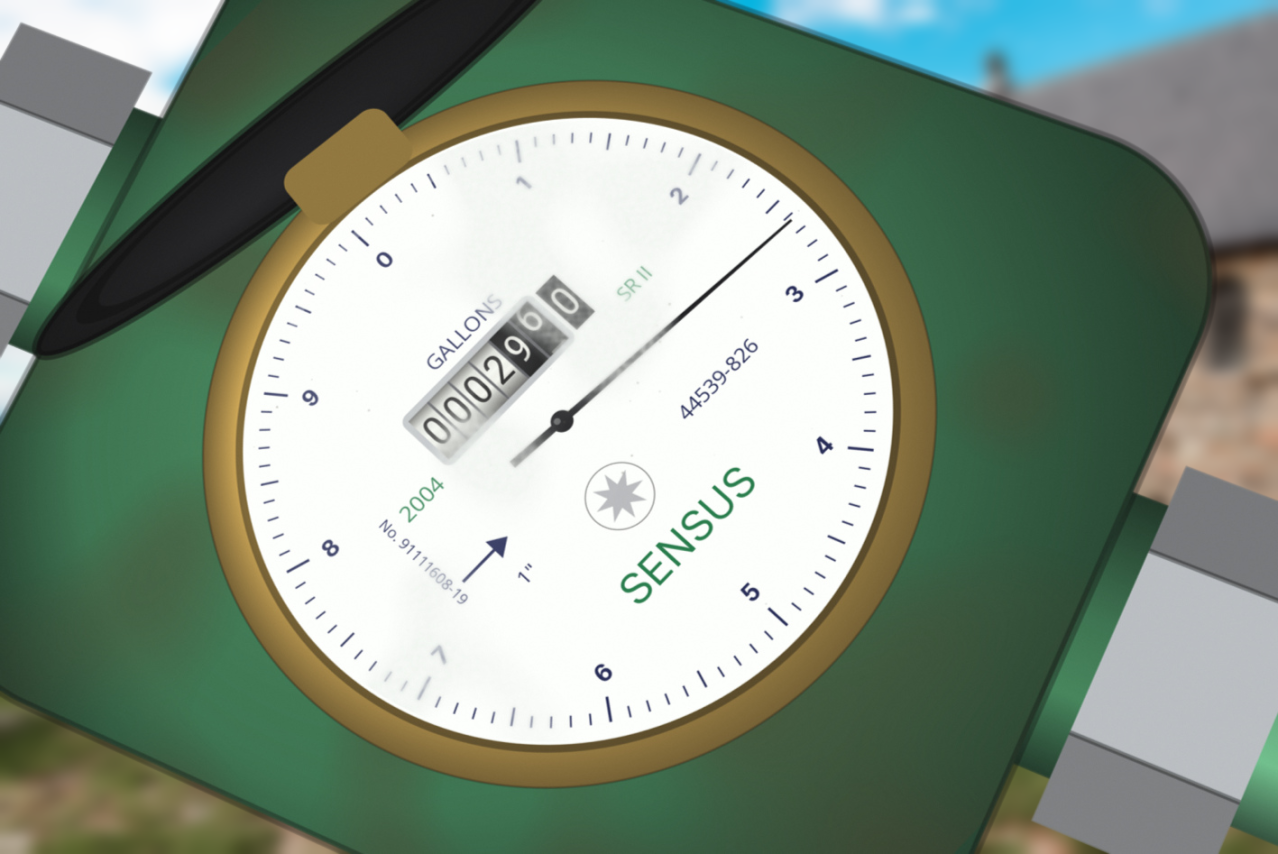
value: 2962.6
